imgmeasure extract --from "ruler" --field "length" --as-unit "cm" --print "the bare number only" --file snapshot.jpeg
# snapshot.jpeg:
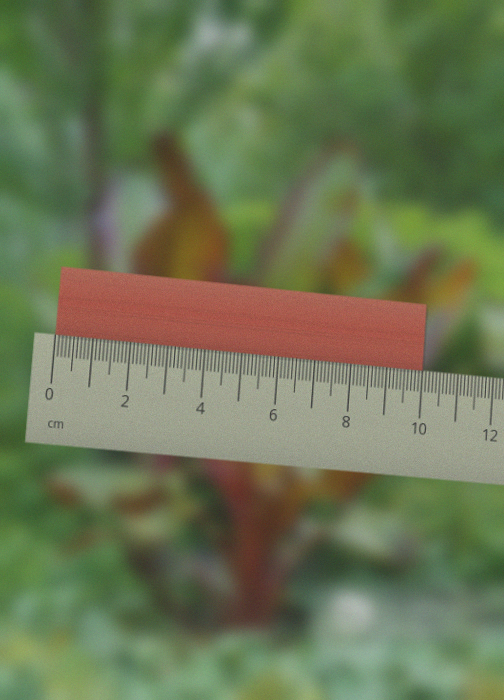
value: 10
